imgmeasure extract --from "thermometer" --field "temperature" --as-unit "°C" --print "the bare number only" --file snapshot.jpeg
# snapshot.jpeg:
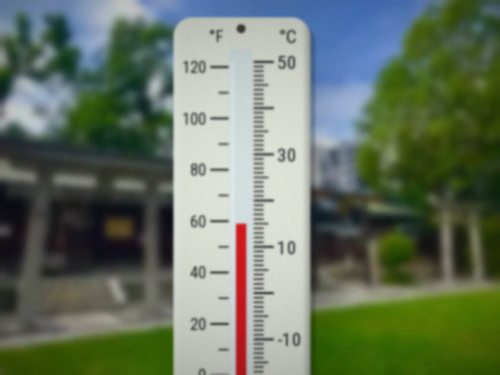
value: 15
